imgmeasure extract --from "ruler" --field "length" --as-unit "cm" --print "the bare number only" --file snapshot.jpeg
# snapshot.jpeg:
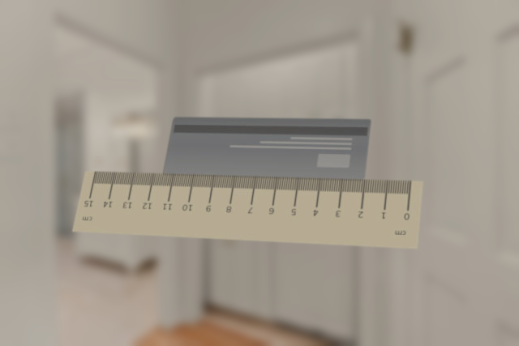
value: 9.5
